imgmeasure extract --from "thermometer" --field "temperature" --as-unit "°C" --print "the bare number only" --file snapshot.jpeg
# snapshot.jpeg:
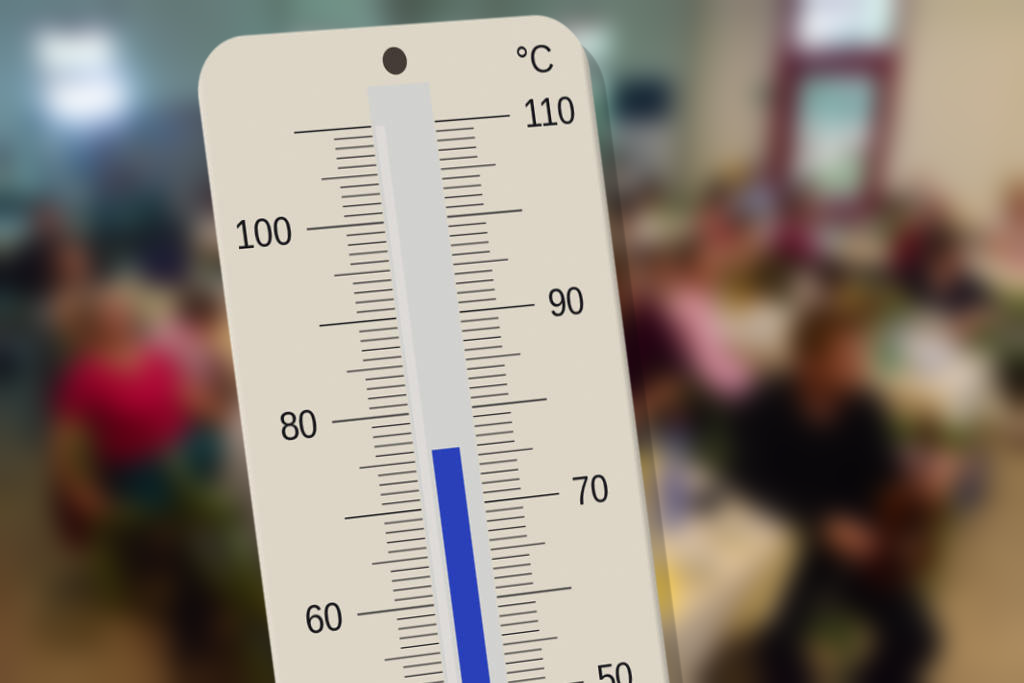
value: 76
